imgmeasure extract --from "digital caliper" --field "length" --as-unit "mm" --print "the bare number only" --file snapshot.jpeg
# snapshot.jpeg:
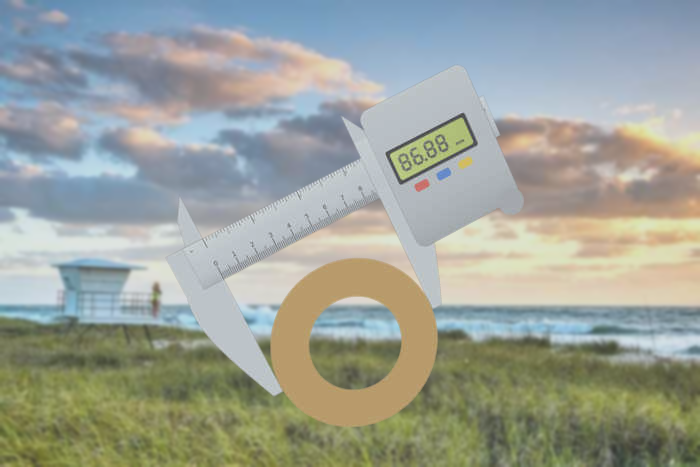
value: 86.88
